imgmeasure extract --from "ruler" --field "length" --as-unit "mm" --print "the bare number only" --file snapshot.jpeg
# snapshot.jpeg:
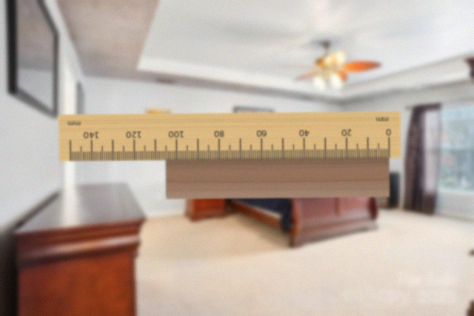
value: 105
